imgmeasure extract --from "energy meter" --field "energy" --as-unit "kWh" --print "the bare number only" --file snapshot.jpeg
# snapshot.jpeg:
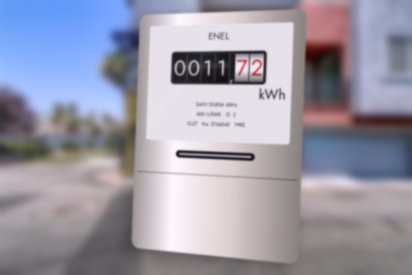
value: 11.72
